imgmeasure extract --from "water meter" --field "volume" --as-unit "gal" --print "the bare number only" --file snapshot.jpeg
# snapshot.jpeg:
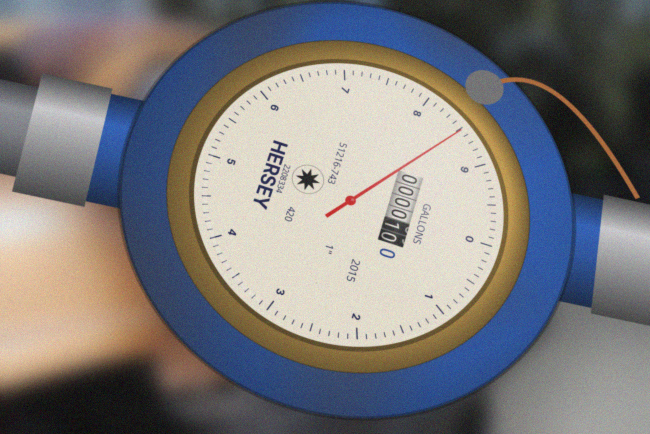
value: 98.5
